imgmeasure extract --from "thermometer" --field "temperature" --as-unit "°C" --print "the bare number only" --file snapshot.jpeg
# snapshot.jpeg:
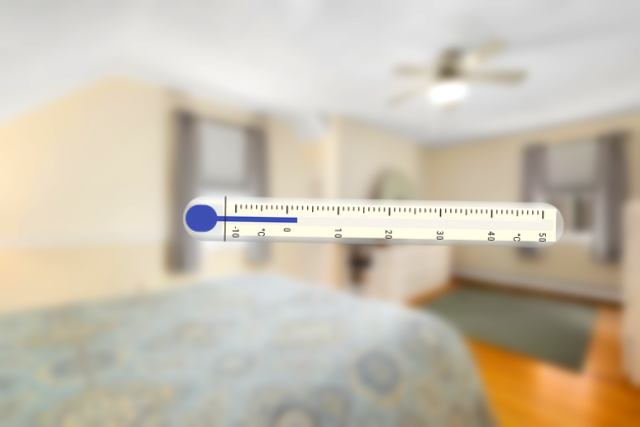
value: 2
